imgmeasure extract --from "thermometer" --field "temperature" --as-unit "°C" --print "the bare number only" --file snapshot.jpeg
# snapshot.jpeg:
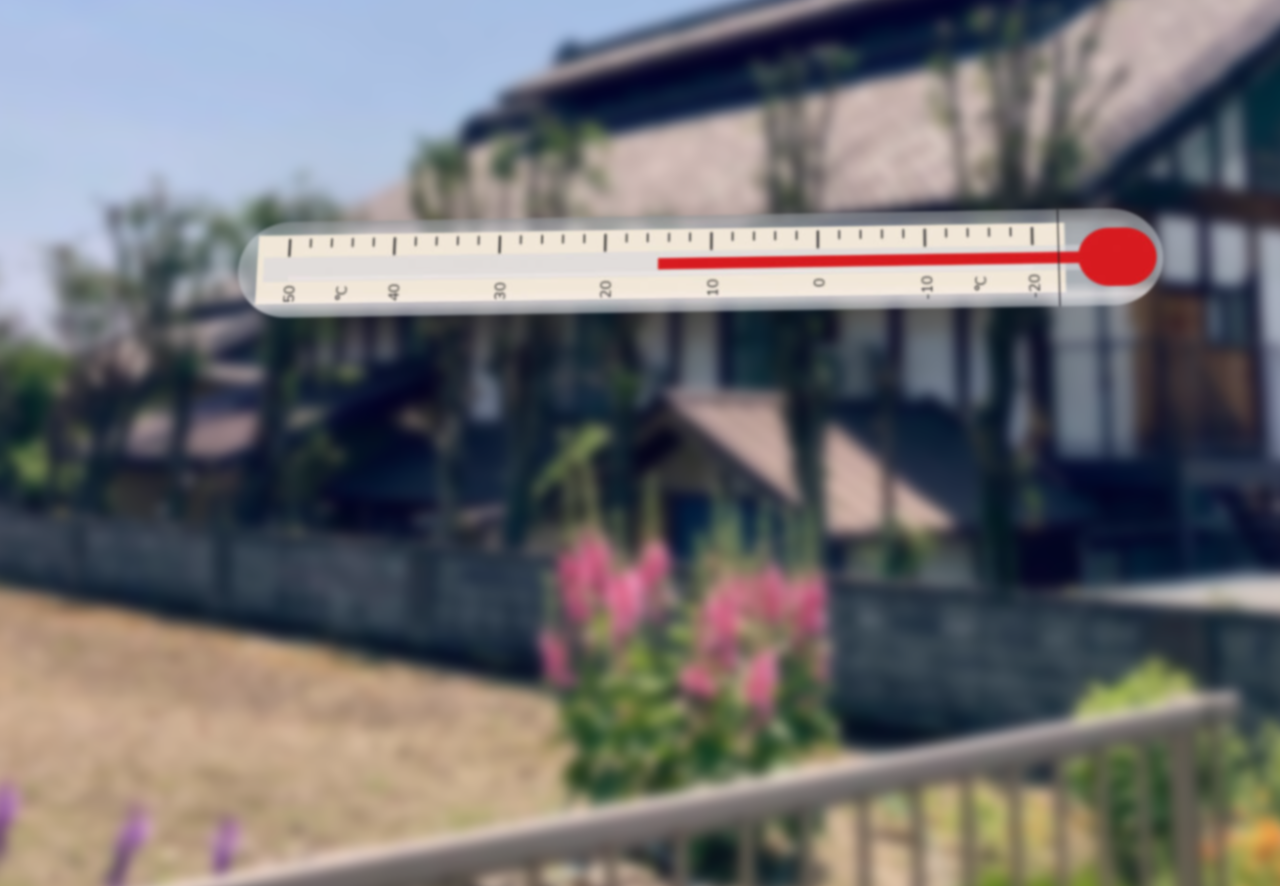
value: 15
